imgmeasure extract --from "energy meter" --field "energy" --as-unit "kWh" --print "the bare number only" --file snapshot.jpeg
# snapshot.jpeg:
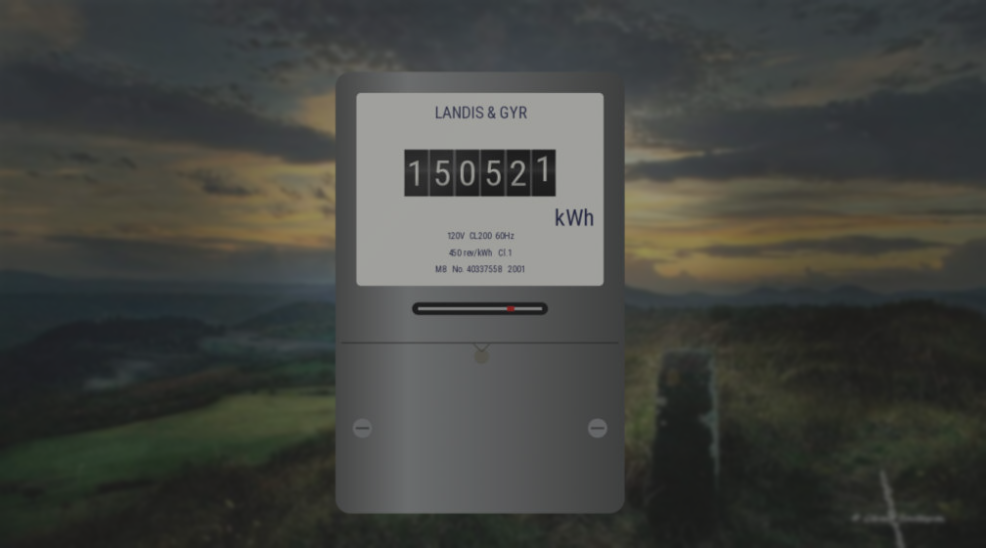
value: 150521
